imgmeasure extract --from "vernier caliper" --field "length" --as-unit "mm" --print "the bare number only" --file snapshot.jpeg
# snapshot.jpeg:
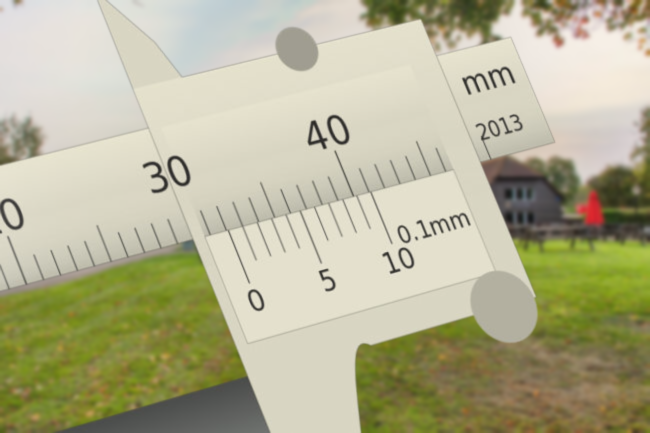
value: 32.1
